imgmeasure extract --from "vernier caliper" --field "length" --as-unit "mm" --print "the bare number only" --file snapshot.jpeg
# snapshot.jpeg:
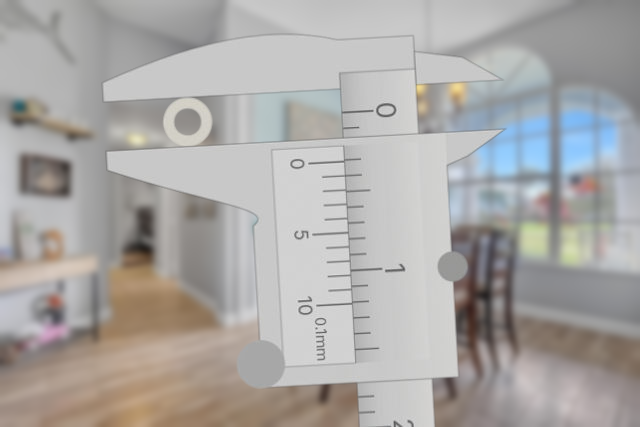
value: 3.1
